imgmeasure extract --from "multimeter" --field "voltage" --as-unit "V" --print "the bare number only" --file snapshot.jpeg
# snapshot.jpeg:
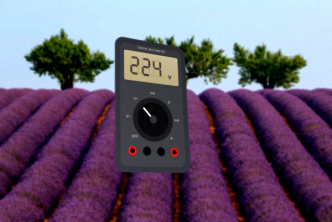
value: 224
